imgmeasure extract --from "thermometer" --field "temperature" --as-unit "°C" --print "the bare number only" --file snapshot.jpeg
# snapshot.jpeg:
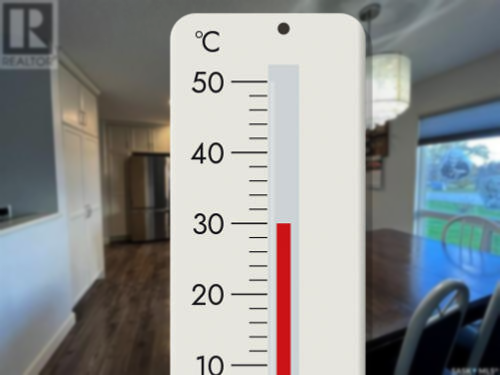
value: 30
